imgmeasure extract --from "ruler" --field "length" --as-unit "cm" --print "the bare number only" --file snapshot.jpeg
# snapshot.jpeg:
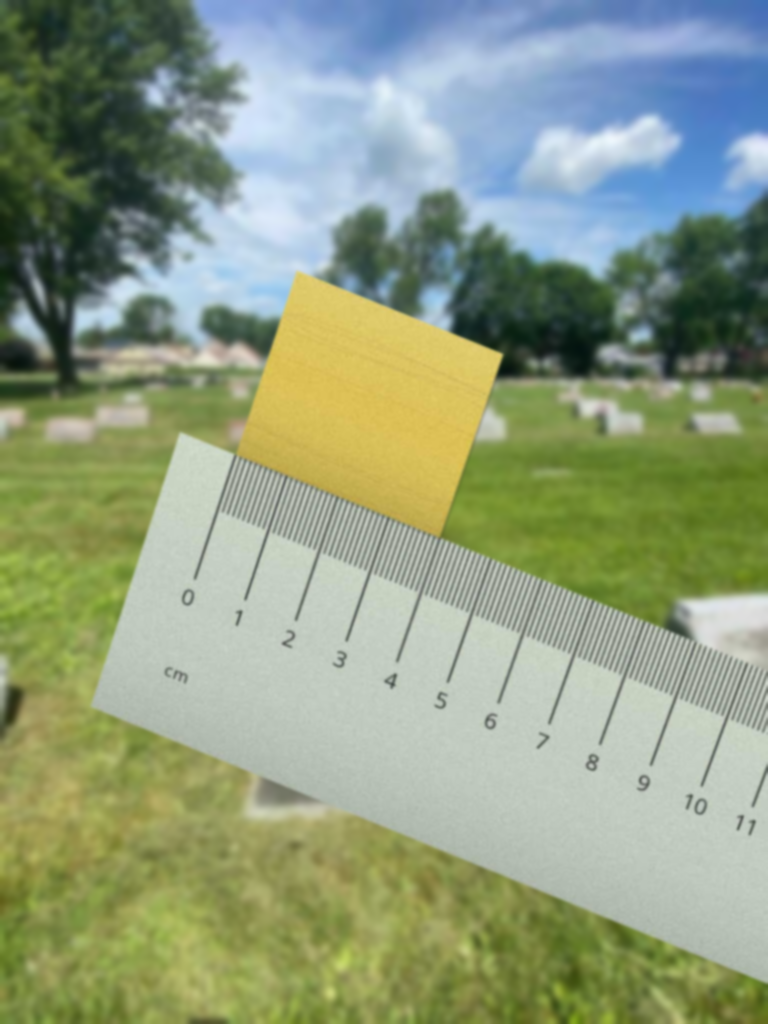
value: 4
